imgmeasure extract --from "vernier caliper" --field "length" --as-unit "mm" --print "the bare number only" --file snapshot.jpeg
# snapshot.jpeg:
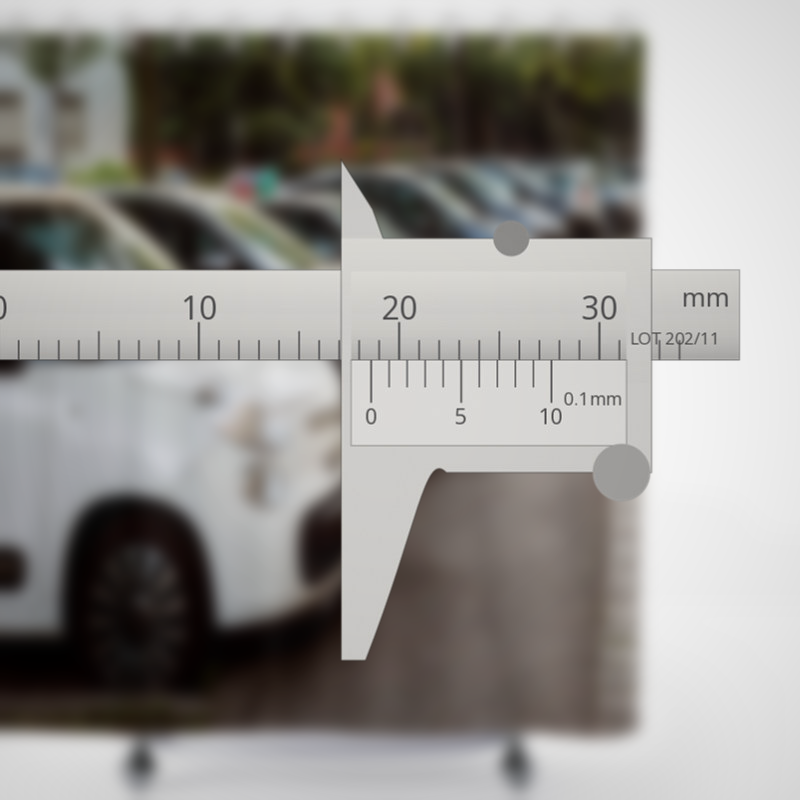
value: 18.6
